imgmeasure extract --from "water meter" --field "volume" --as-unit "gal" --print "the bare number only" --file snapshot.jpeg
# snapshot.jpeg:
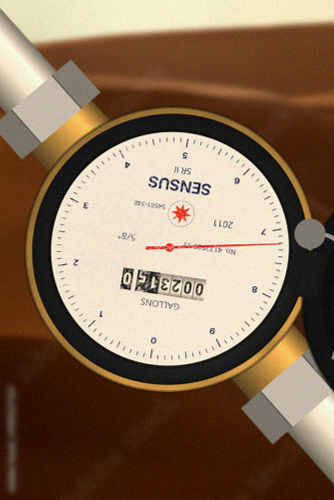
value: 23147.2
